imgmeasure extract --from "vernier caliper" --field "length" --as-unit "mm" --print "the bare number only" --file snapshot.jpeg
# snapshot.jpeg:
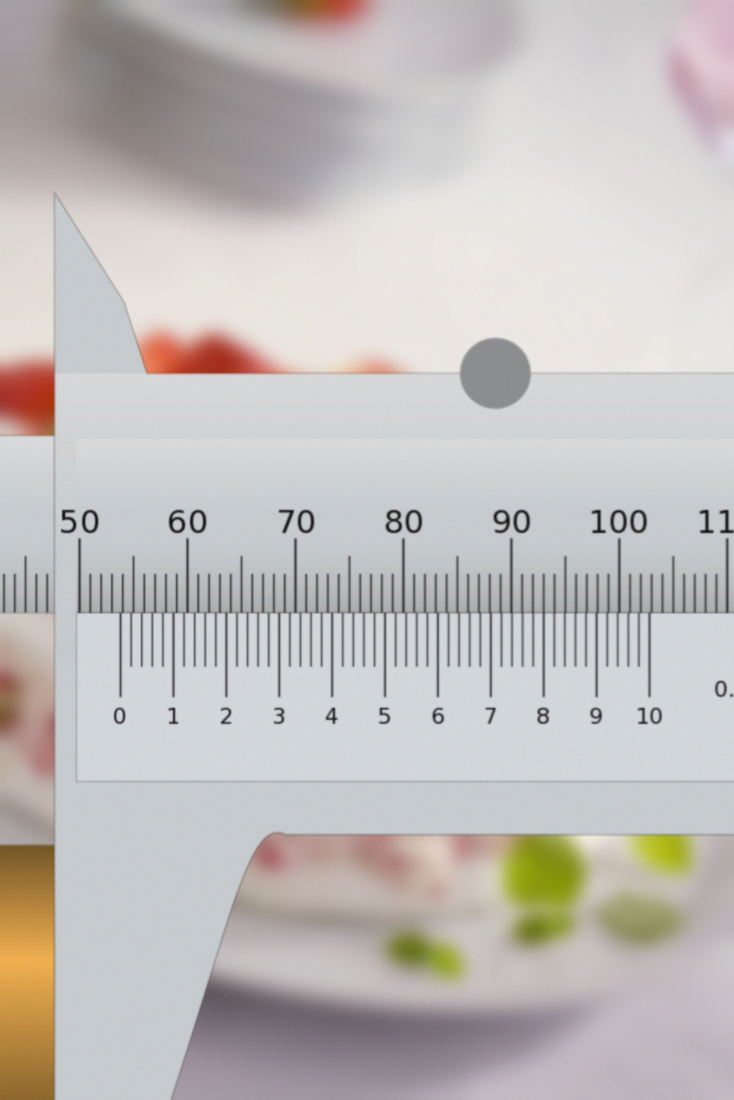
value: 53.8
